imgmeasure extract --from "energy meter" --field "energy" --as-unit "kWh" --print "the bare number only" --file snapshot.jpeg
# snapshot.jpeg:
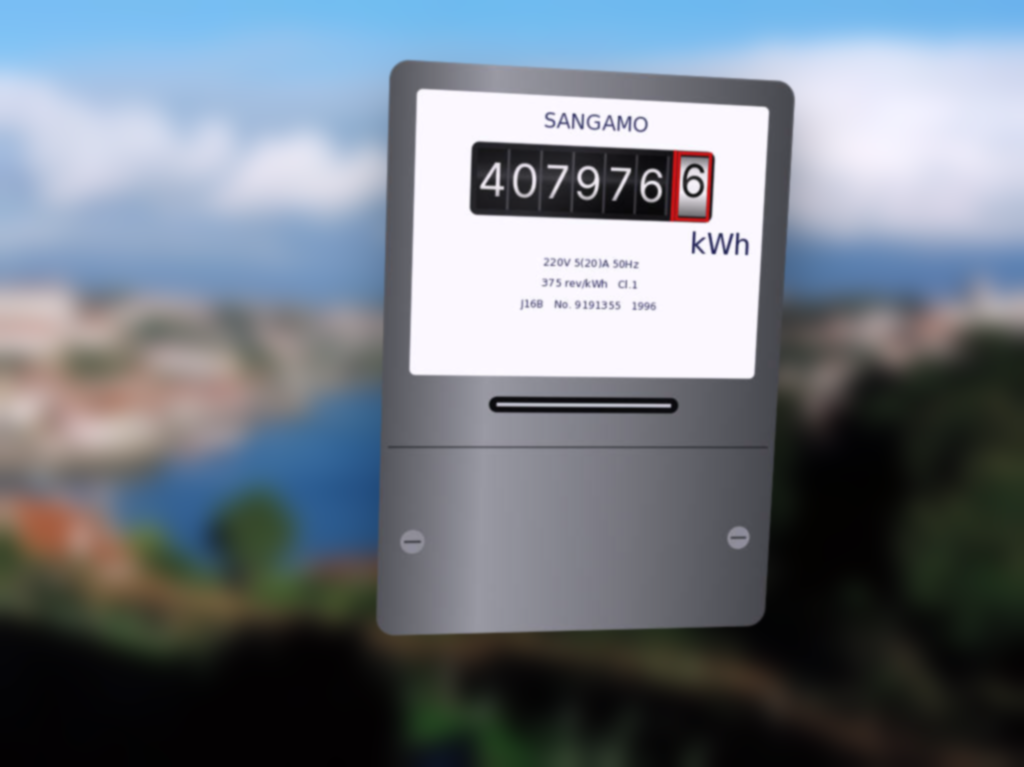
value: 407976.6
